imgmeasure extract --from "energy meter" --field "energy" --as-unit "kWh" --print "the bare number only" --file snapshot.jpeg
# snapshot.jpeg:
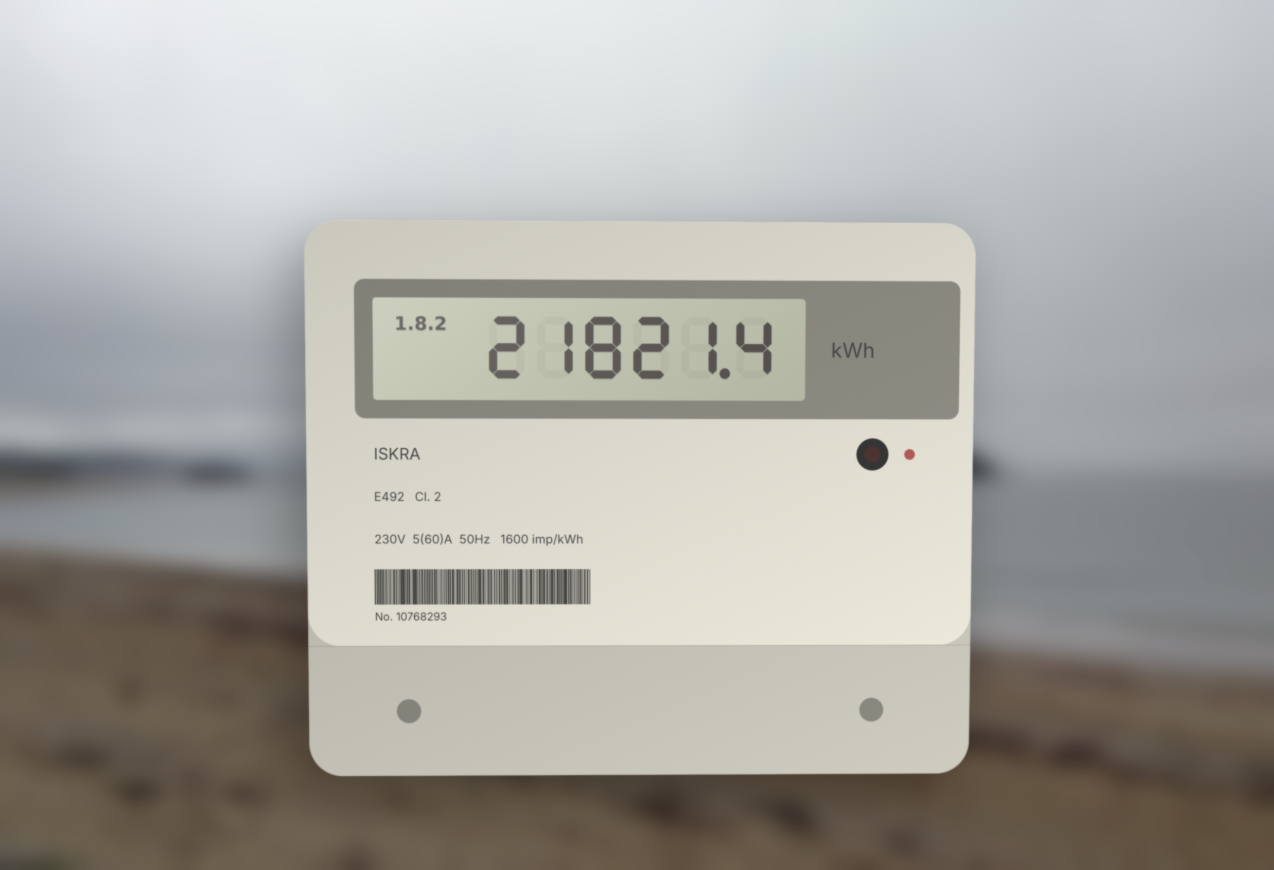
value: 21821.4
